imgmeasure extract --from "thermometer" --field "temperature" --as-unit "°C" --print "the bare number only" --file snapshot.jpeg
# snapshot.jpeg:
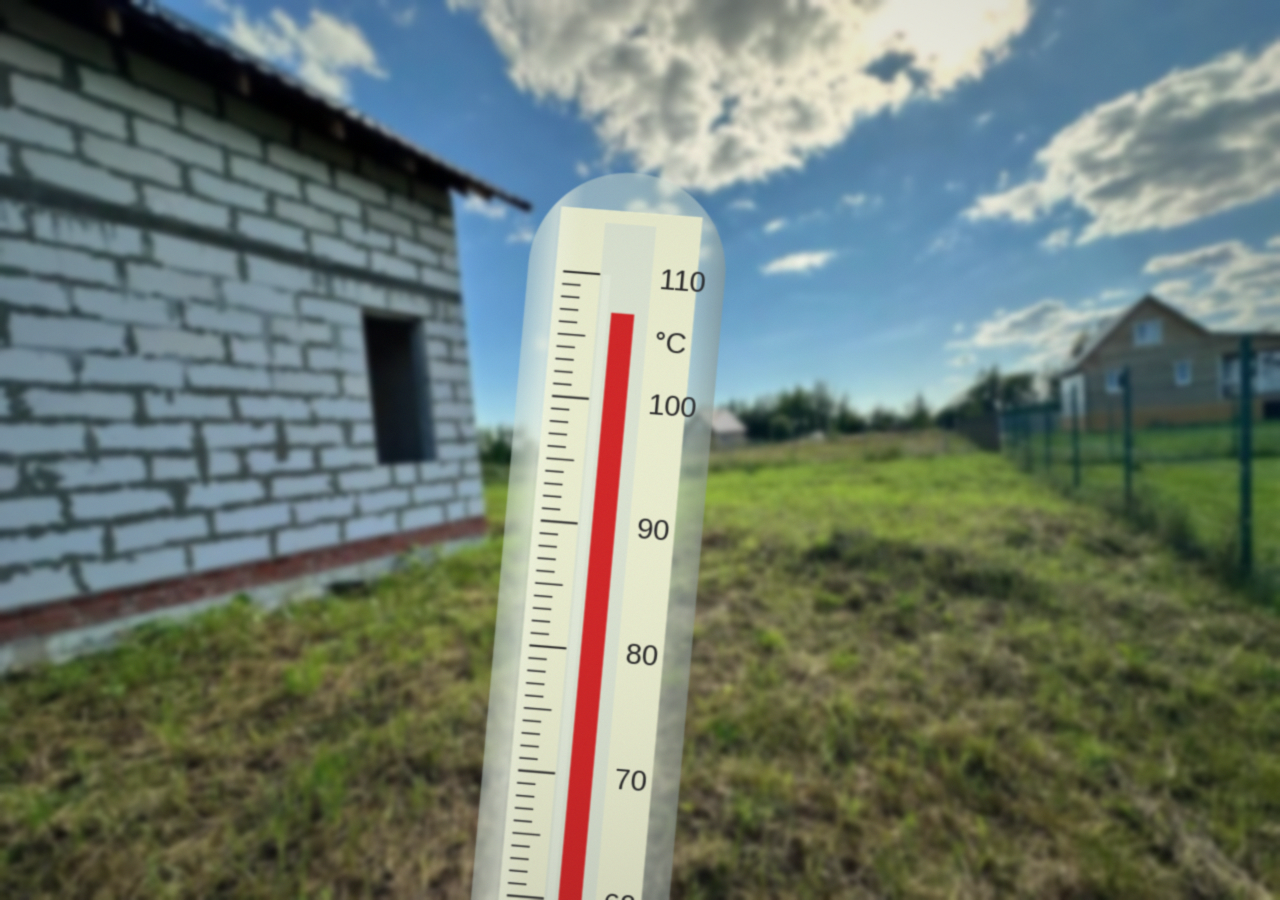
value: 107
